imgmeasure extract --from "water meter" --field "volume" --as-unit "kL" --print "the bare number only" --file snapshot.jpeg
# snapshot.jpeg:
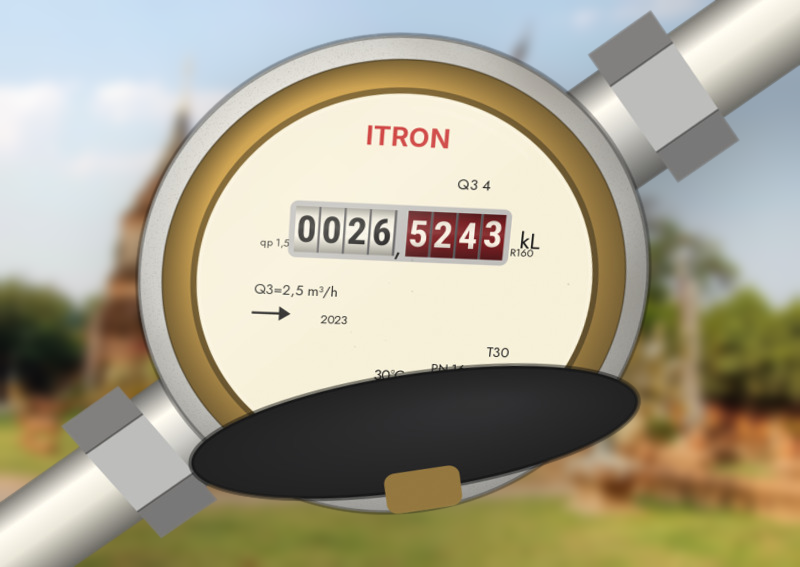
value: 26.5243
